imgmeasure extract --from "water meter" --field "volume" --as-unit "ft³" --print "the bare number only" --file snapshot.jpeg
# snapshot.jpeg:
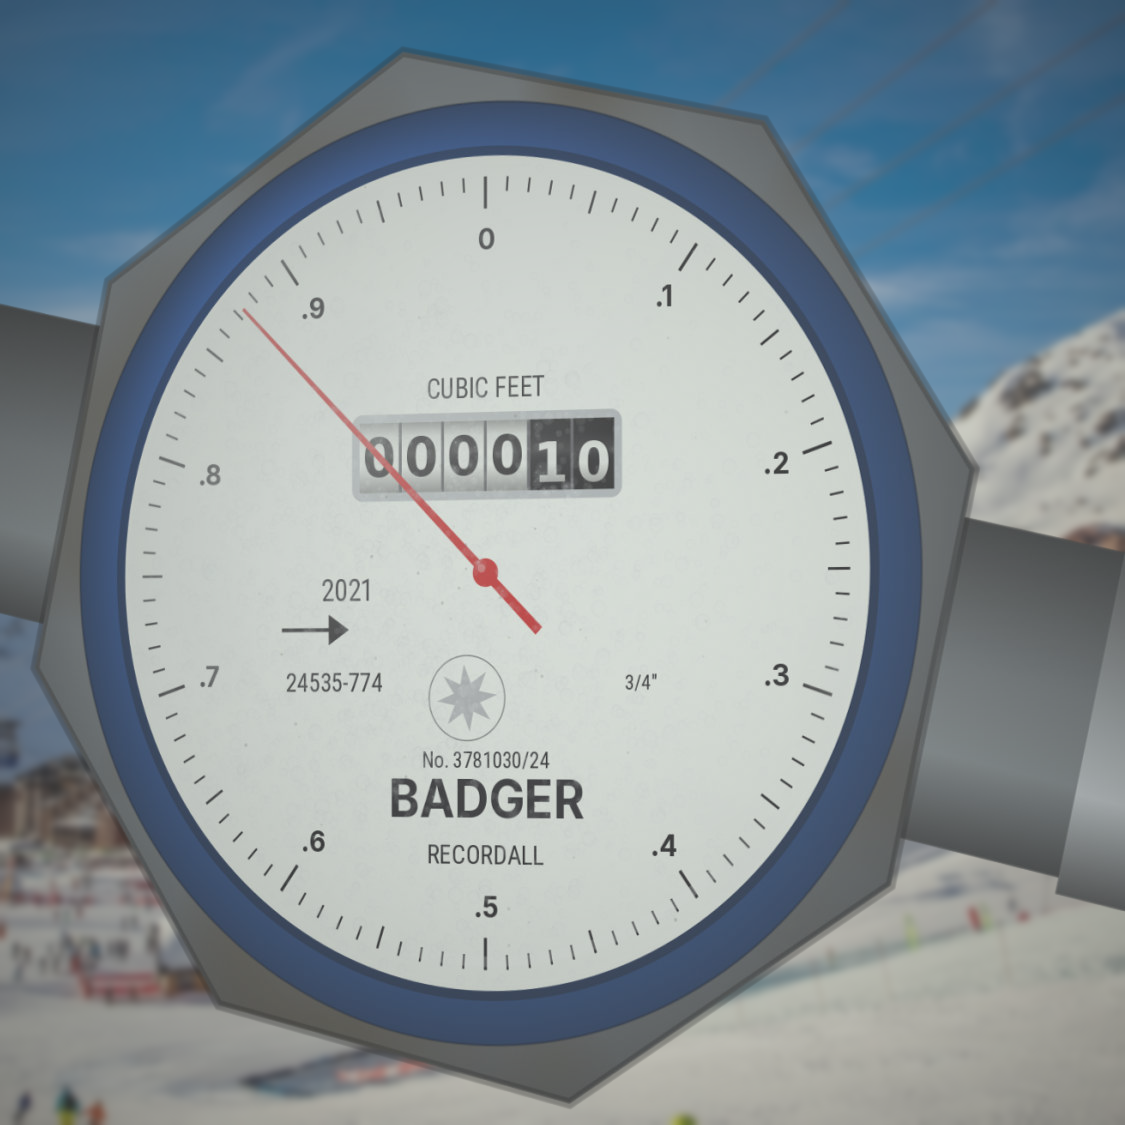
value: 9.87
